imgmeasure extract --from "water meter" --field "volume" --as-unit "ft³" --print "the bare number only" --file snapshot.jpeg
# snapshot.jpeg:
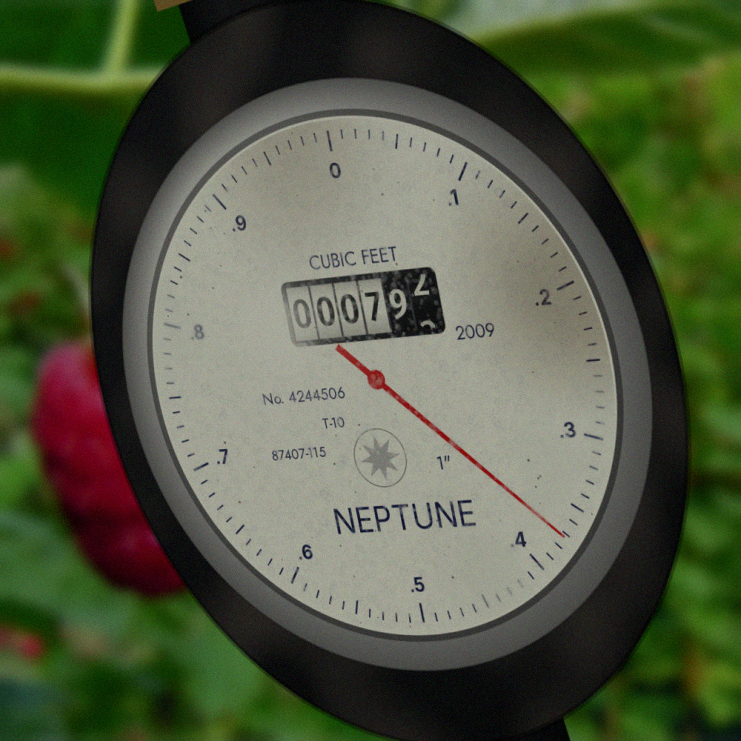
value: 792.37
